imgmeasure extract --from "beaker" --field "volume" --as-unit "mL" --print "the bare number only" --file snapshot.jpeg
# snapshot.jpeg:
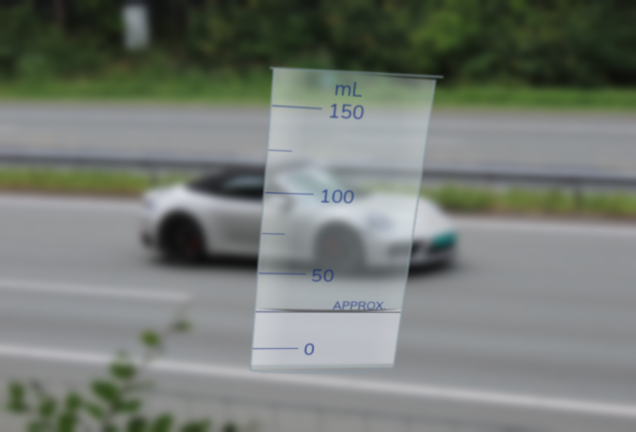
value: 25
